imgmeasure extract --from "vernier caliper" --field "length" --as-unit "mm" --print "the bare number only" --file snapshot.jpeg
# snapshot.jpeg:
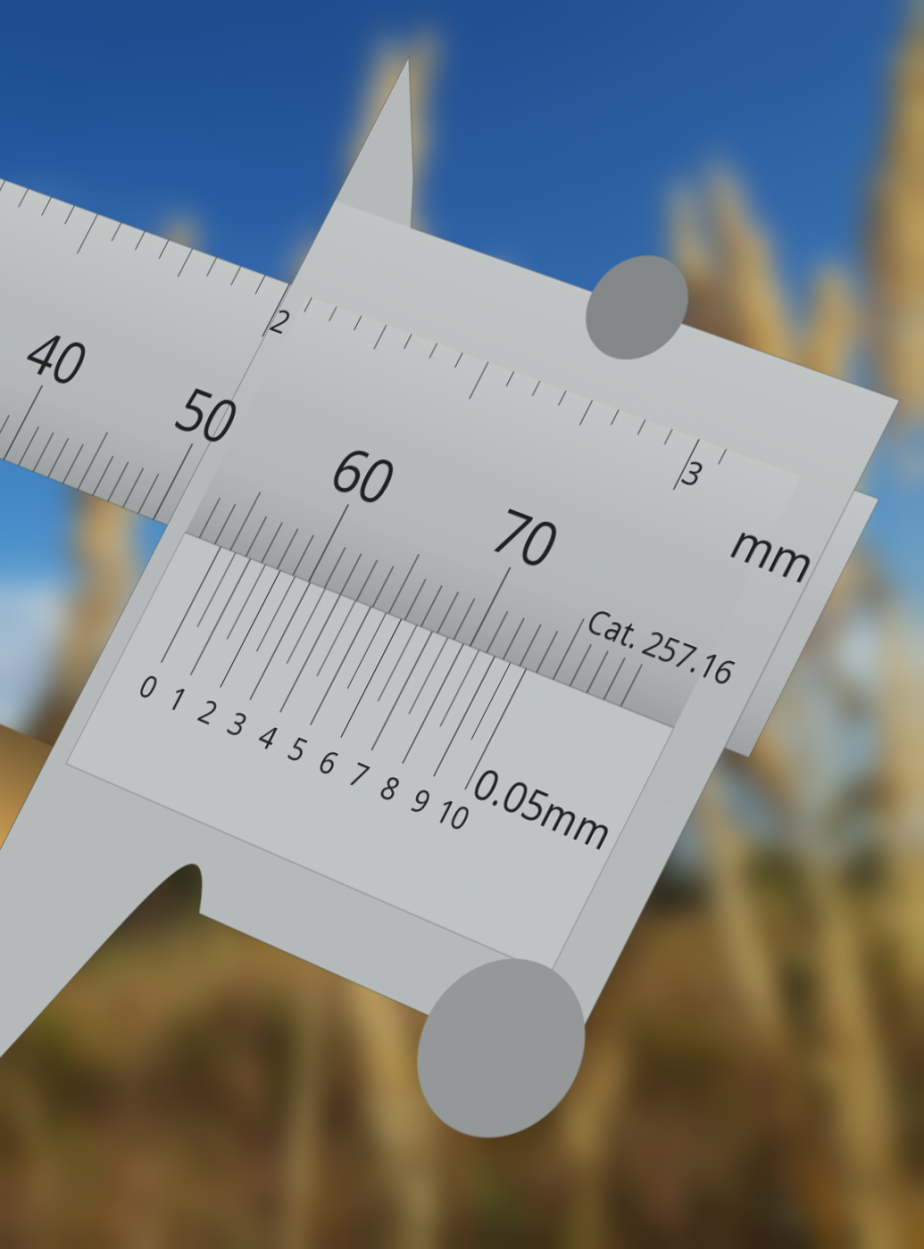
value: 54.4
